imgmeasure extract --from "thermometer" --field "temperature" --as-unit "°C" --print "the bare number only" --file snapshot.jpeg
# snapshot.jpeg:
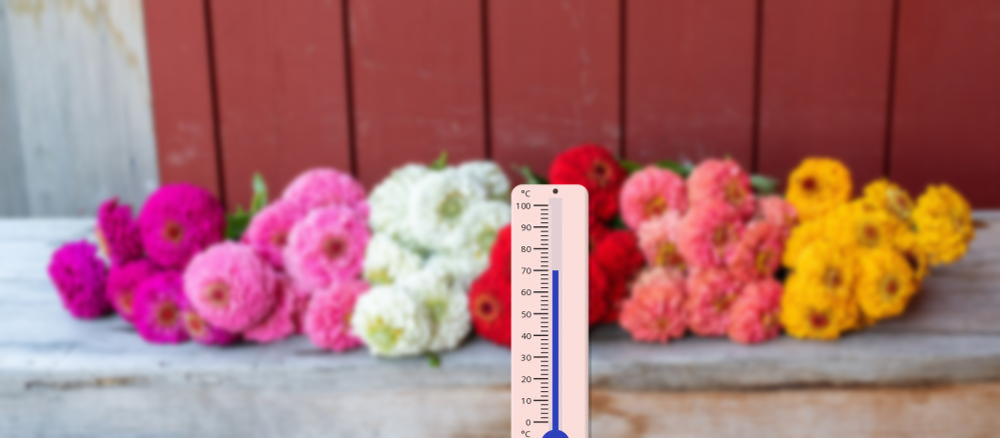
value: 70
